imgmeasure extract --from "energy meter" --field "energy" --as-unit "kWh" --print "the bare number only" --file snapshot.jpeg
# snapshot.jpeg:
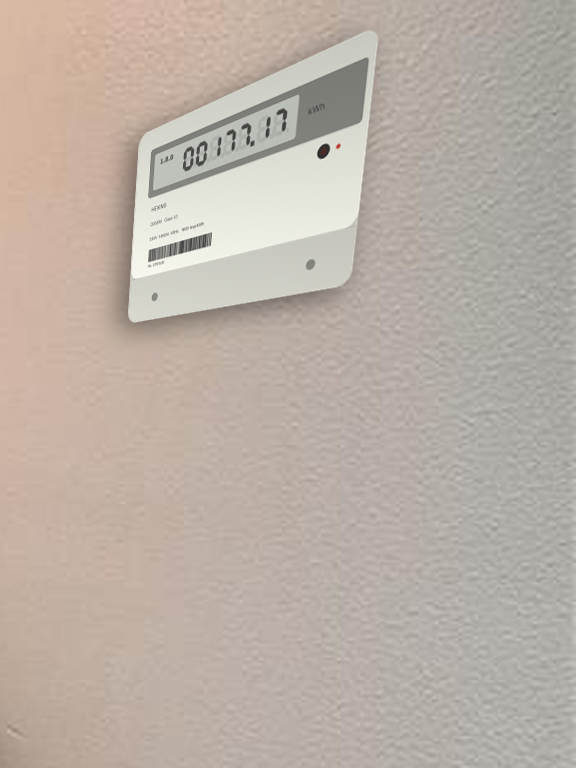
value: 177.17
